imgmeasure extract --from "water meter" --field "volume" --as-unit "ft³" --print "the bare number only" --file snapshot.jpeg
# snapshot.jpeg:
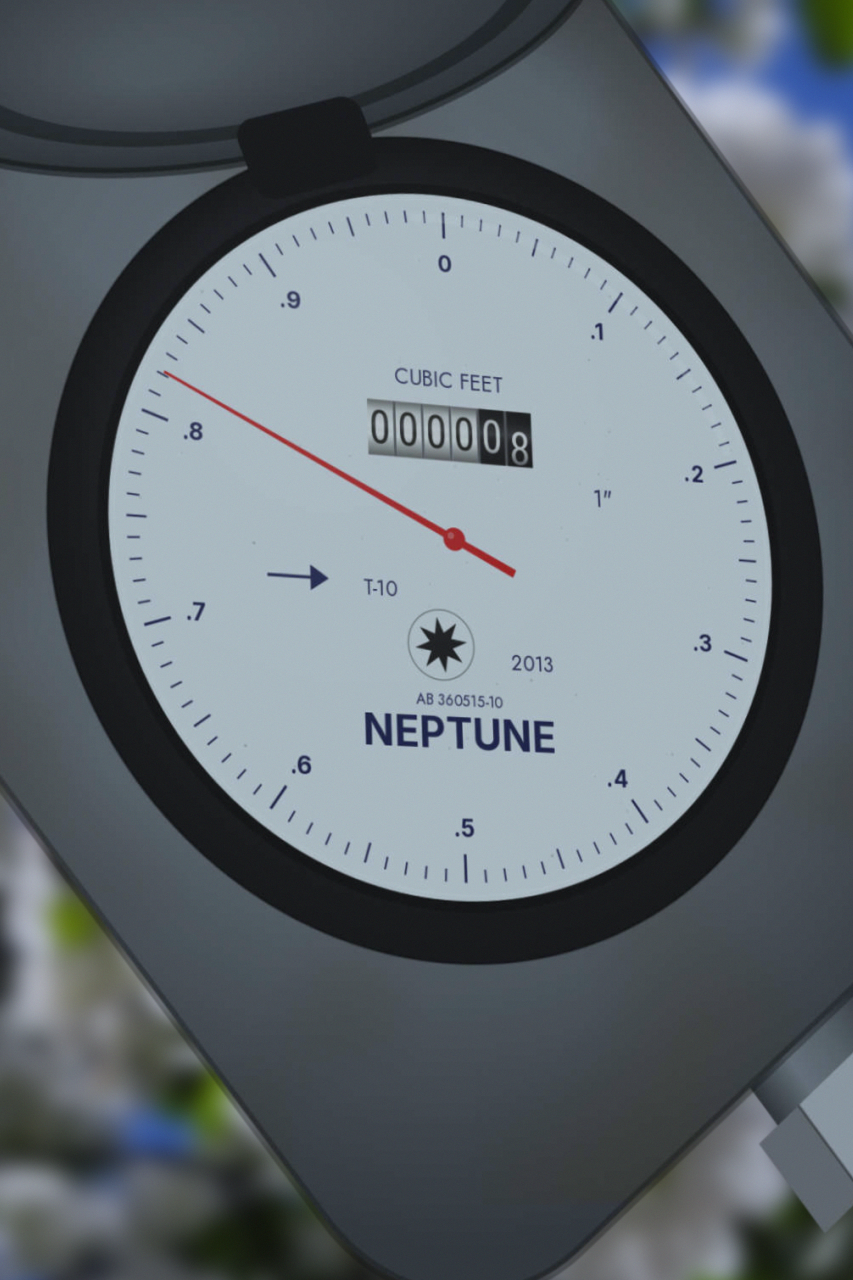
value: 7.82
